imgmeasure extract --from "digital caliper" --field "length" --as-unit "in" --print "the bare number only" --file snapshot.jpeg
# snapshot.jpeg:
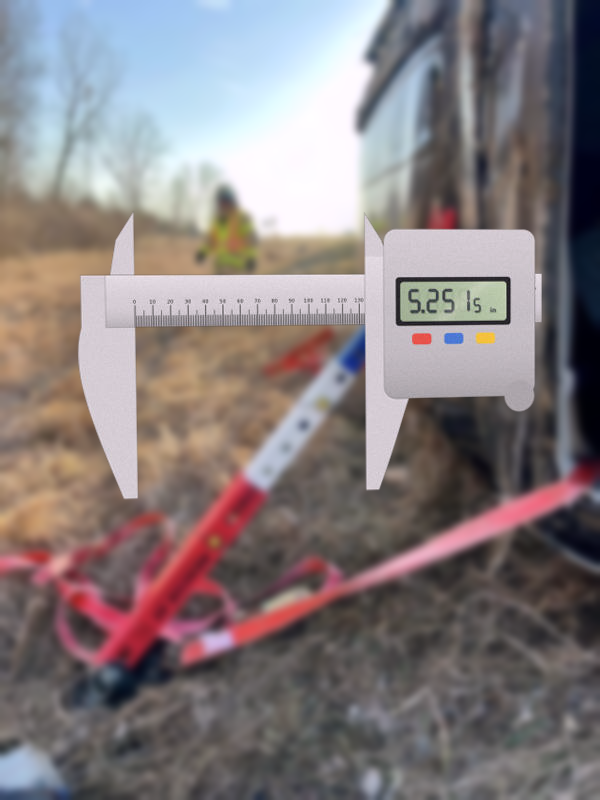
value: 5.2515
